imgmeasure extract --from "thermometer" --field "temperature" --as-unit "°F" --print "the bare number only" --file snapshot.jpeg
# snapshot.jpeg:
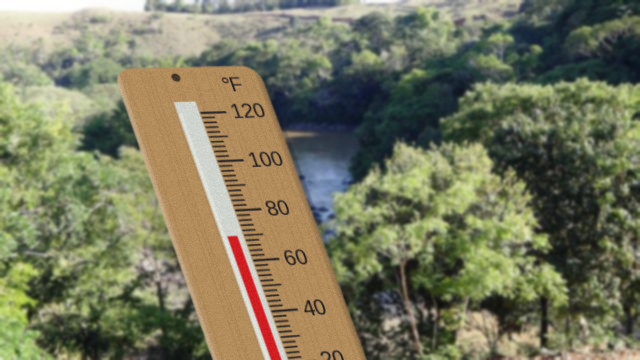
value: 70
